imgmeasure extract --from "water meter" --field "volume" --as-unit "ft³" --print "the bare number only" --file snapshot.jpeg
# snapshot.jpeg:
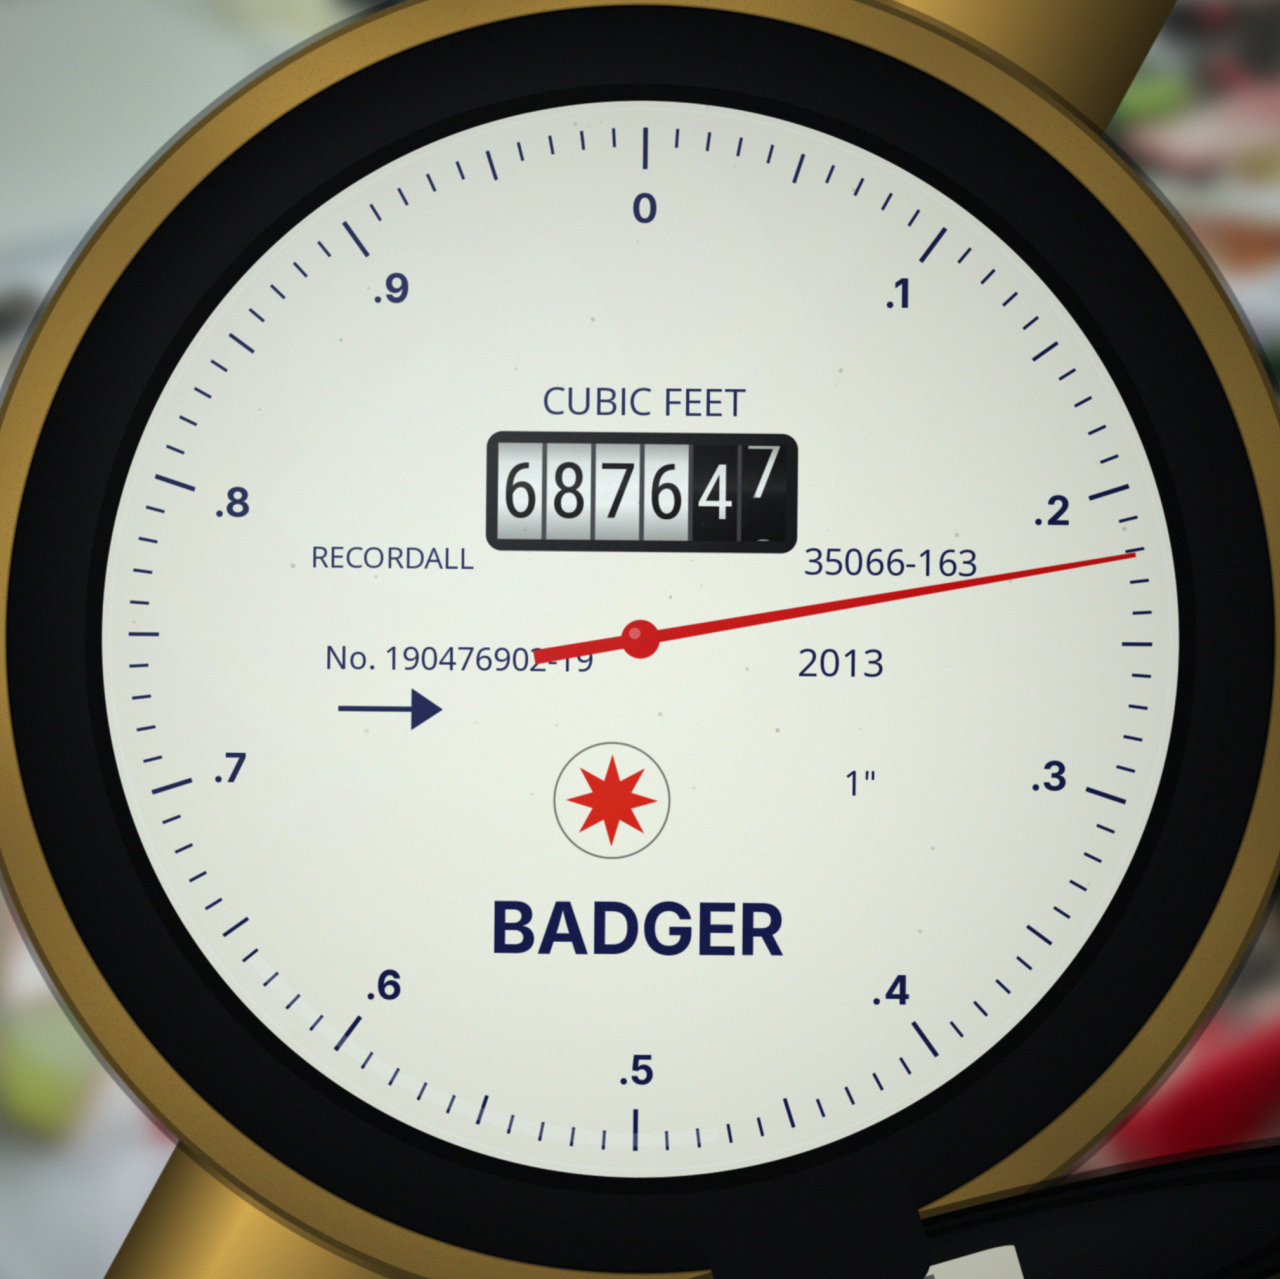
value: 687647.22
